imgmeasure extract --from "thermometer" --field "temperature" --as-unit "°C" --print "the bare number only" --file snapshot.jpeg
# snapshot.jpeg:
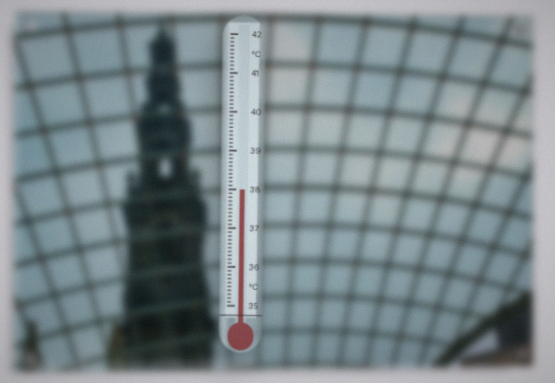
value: 38
